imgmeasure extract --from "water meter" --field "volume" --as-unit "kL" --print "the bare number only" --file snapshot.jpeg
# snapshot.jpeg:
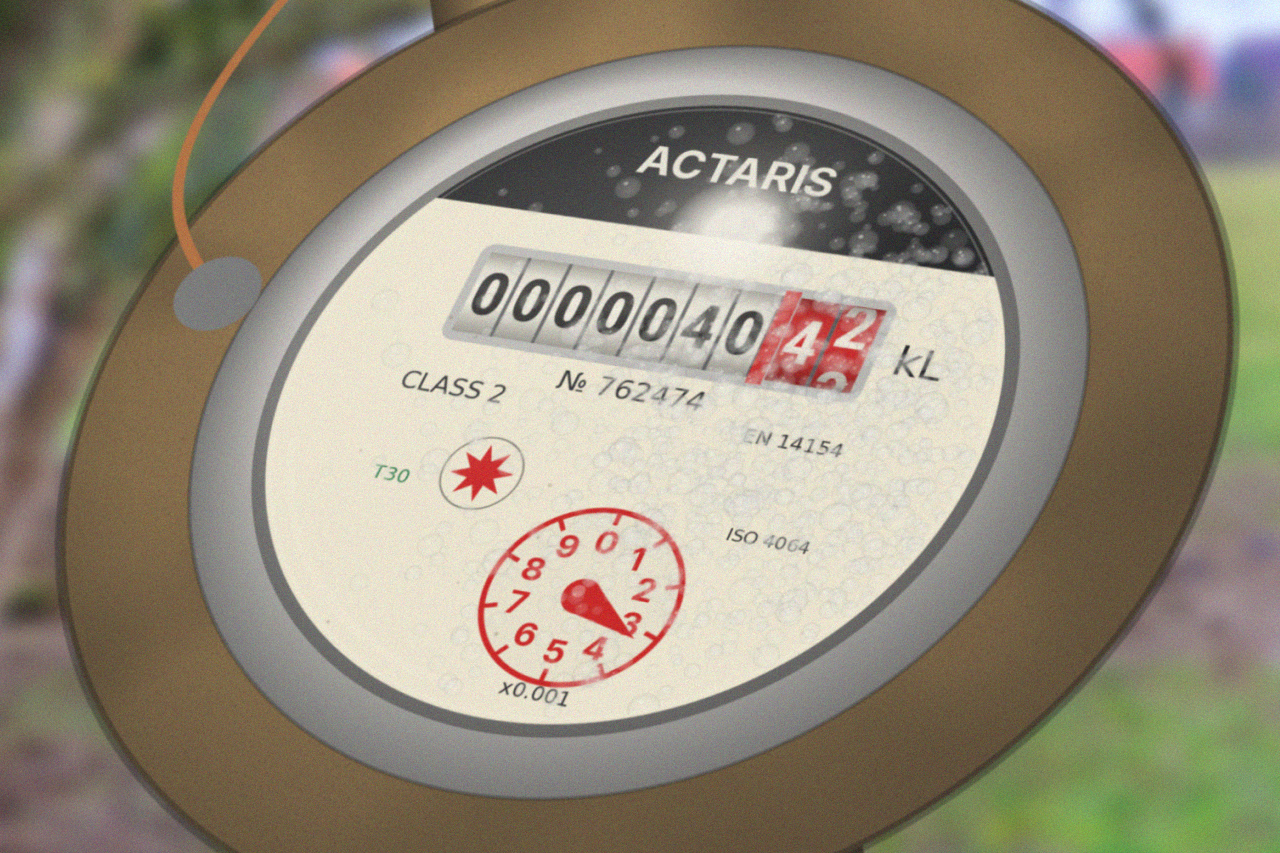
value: 40.423
